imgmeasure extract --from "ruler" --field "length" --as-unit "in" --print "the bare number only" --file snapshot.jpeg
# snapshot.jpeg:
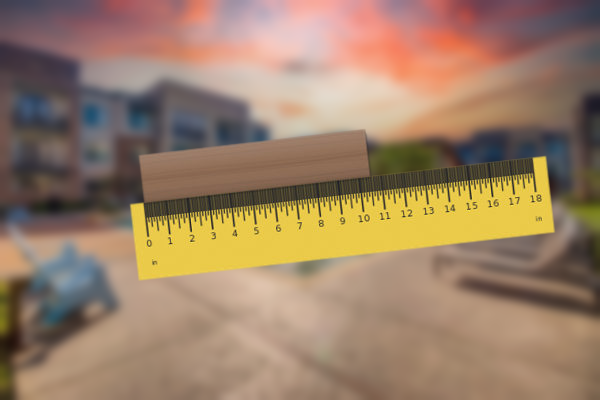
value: 10.5
